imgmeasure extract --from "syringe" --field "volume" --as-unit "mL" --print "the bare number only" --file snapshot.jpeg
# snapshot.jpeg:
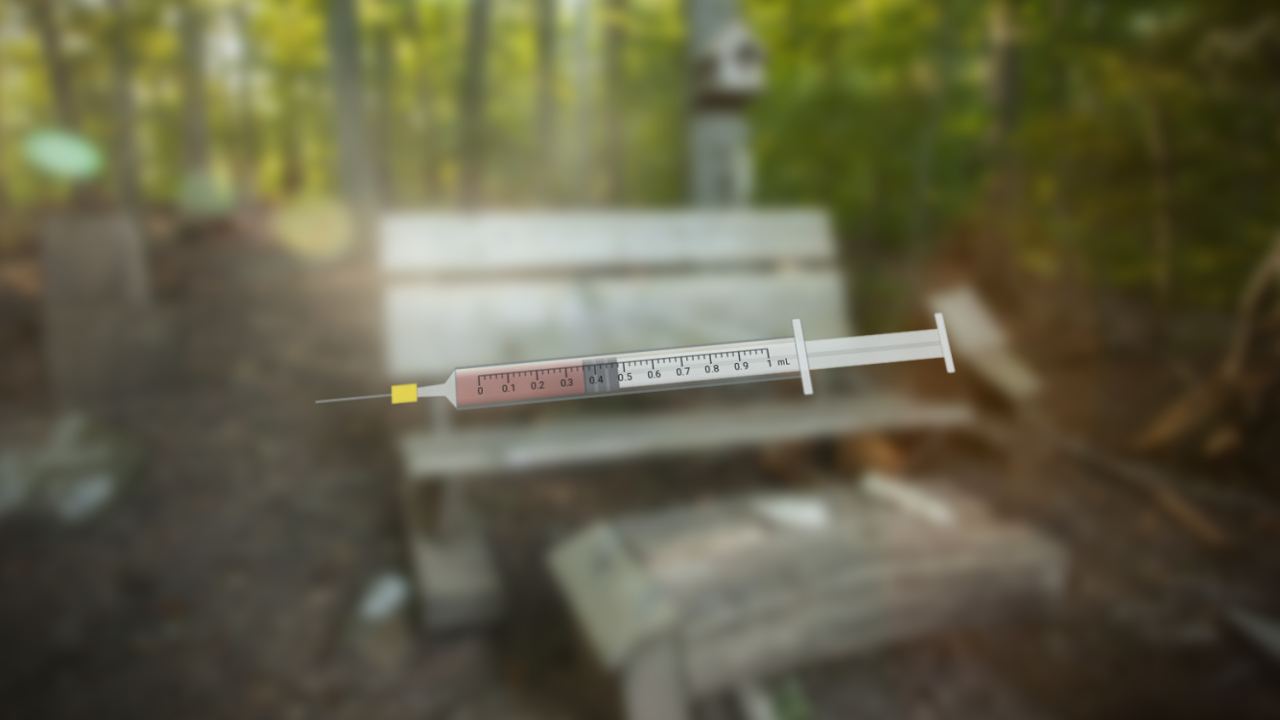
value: 0.36
